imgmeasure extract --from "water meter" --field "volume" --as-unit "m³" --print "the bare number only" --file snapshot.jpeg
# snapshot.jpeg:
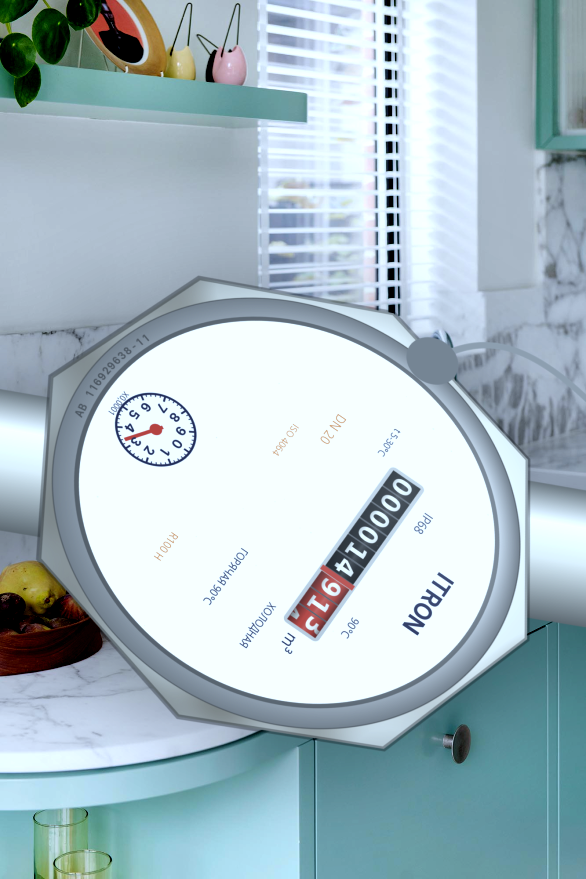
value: 14.9133
